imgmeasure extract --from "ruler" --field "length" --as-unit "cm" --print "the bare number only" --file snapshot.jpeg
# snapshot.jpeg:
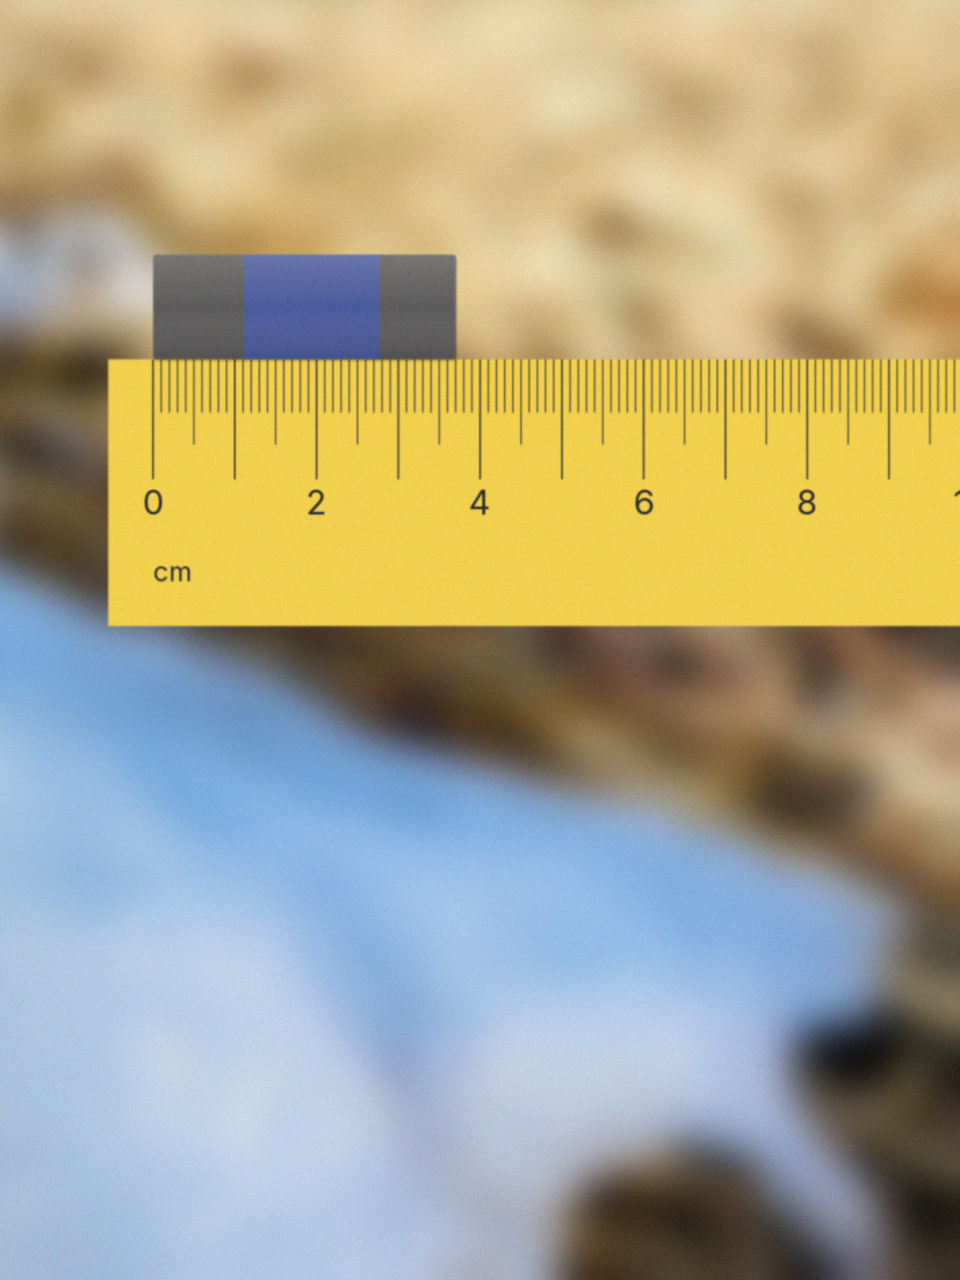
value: 3.7
